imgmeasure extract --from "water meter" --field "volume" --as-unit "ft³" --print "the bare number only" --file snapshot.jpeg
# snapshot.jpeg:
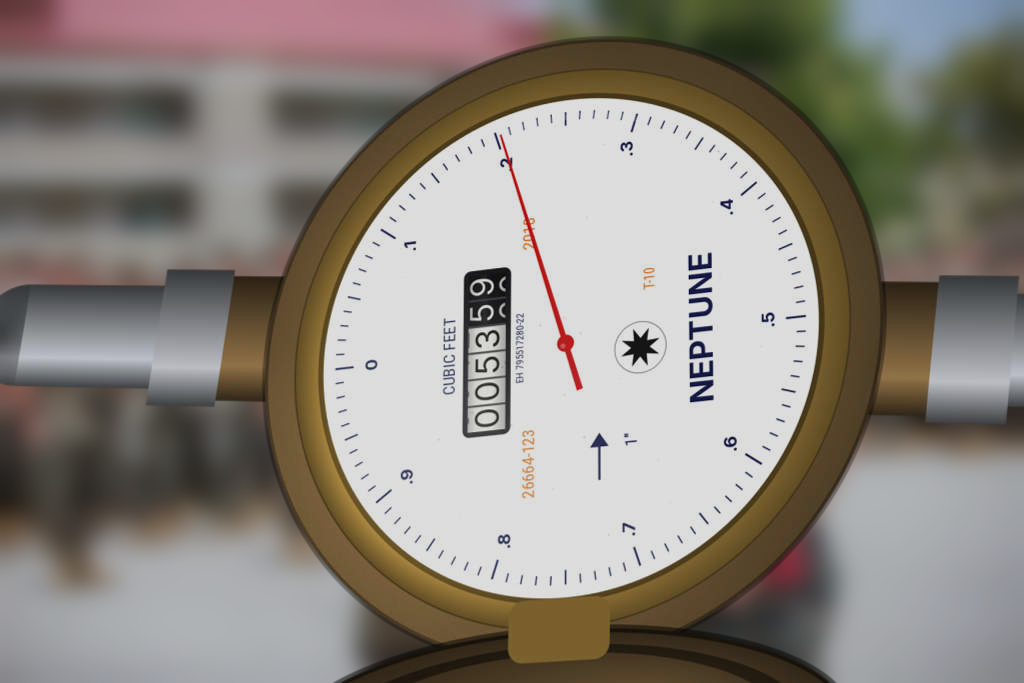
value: 5359.20
